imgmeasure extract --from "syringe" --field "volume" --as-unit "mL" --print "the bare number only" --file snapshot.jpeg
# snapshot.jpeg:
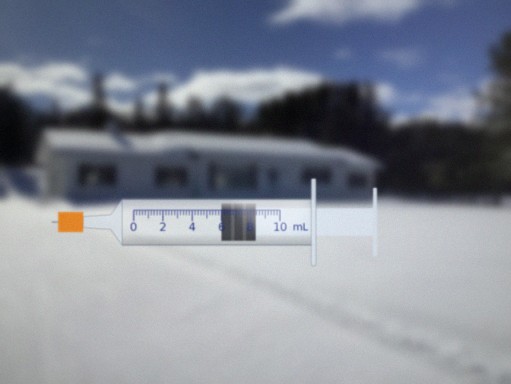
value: 6
